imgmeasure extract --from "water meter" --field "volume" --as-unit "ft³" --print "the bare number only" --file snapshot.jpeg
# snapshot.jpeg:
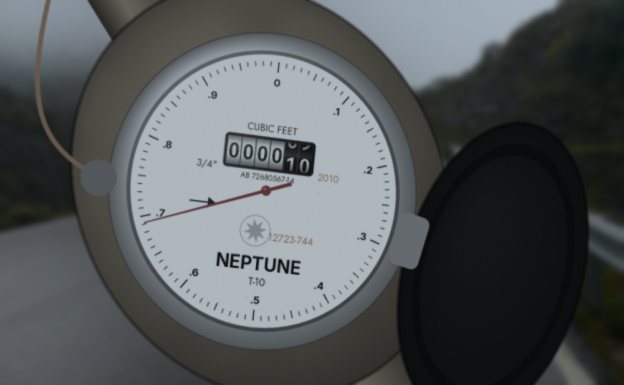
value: 9.69
